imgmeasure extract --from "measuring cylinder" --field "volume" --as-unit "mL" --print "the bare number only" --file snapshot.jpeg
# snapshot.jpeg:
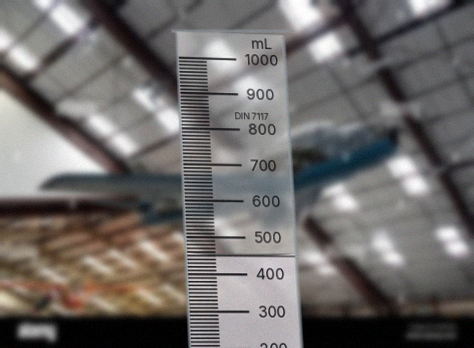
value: 450
